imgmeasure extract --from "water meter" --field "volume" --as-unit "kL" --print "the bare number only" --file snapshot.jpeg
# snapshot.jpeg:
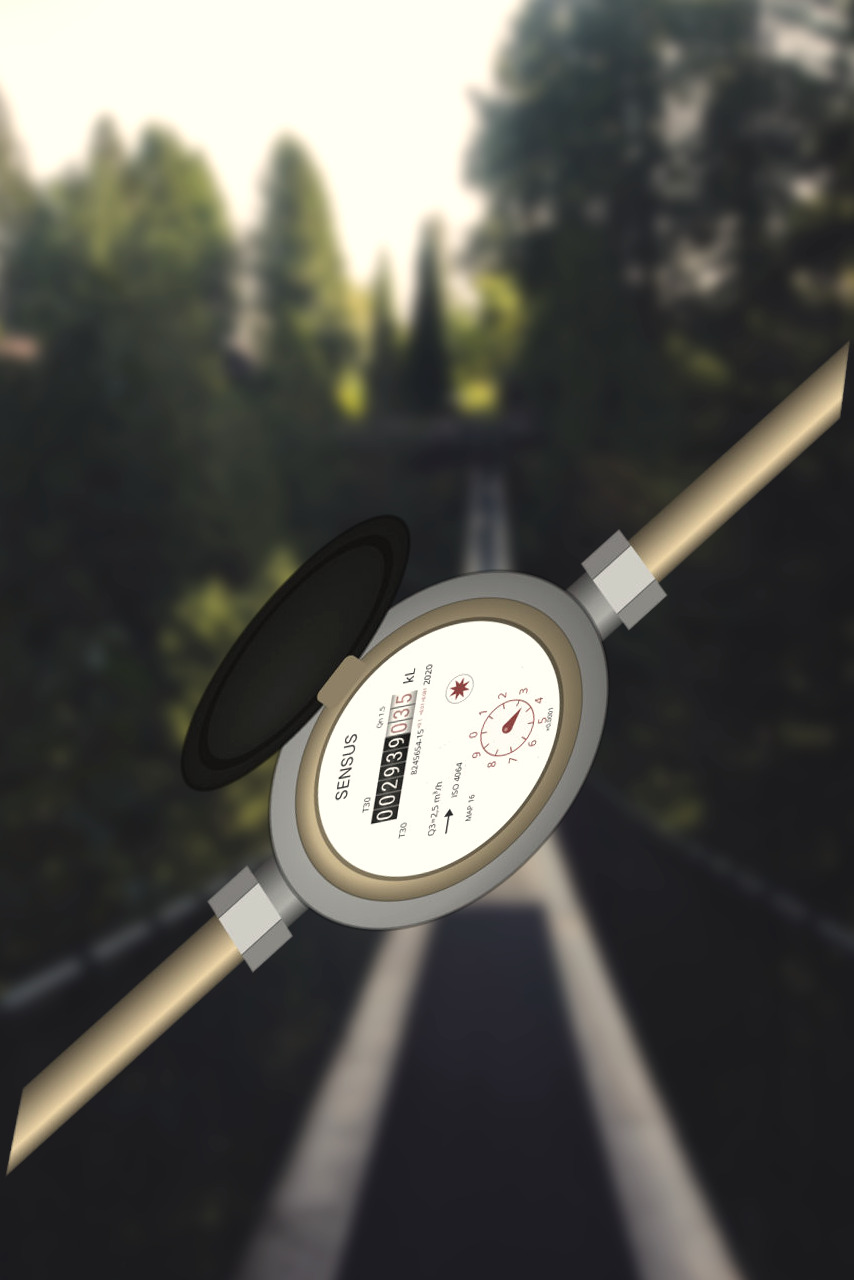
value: 2939.0353
